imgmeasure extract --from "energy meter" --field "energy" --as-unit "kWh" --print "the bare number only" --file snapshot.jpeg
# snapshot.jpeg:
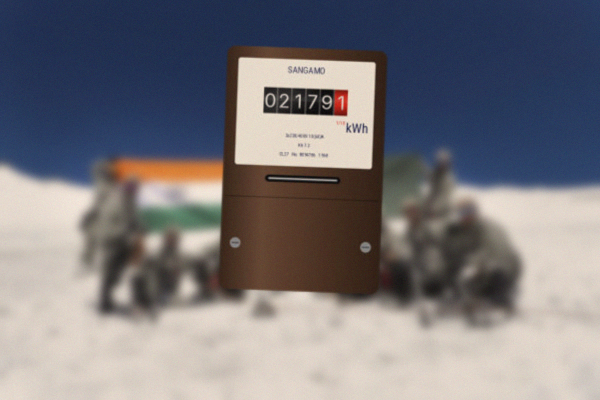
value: 2179.1
